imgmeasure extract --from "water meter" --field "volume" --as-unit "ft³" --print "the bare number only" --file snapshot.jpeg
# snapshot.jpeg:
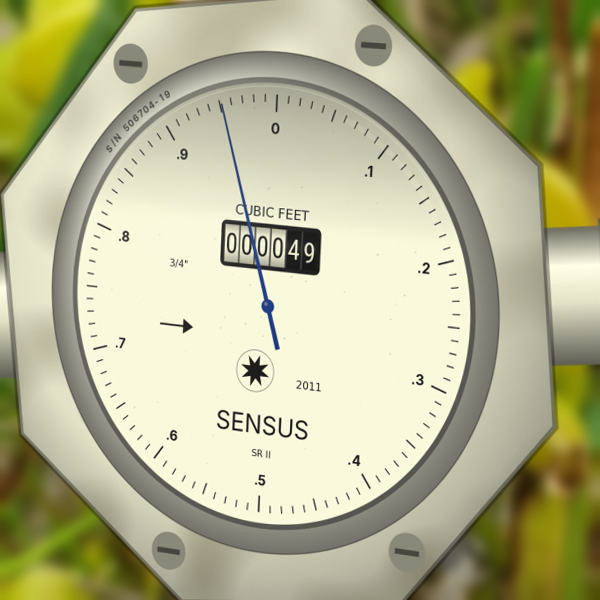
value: 48.95
